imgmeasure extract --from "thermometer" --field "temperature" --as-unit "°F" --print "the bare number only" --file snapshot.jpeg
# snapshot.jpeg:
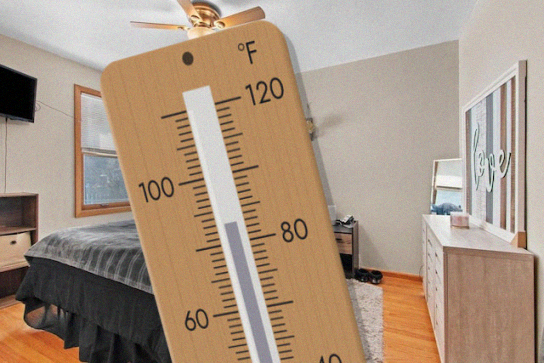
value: 86
